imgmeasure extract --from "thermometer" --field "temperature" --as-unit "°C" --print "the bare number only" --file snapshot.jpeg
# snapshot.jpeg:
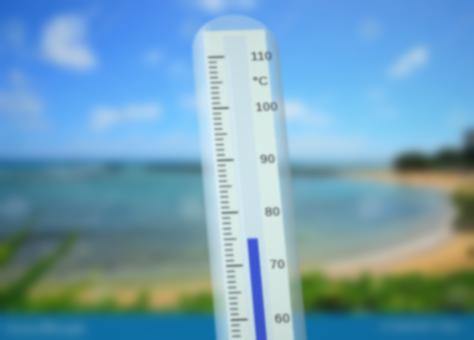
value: 75
